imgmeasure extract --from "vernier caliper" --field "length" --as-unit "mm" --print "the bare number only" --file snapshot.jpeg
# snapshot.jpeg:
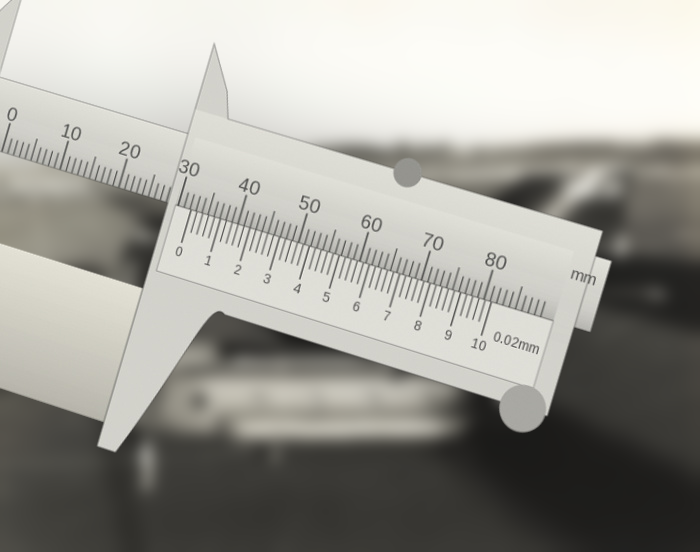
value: 32.2
